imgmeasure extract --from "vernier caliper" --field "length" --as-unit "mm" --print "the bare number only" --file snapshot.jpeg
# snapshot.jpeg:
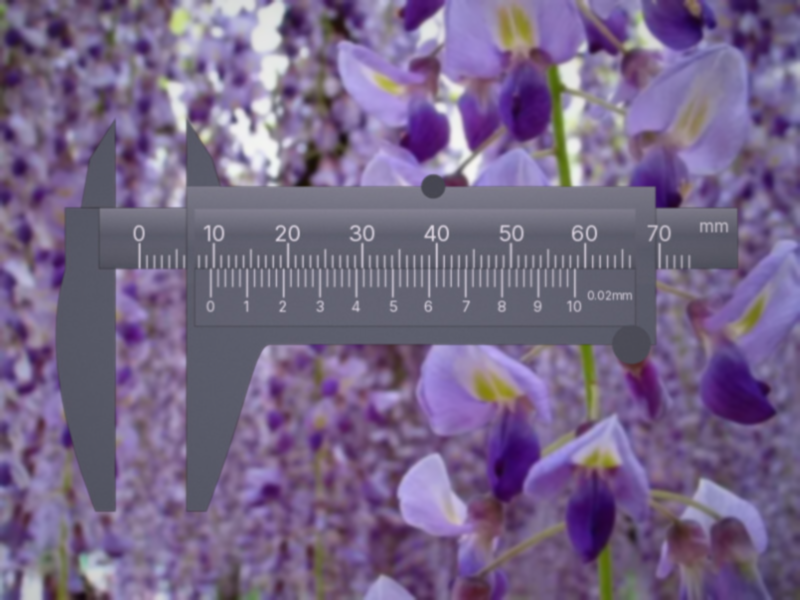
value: 9.6
